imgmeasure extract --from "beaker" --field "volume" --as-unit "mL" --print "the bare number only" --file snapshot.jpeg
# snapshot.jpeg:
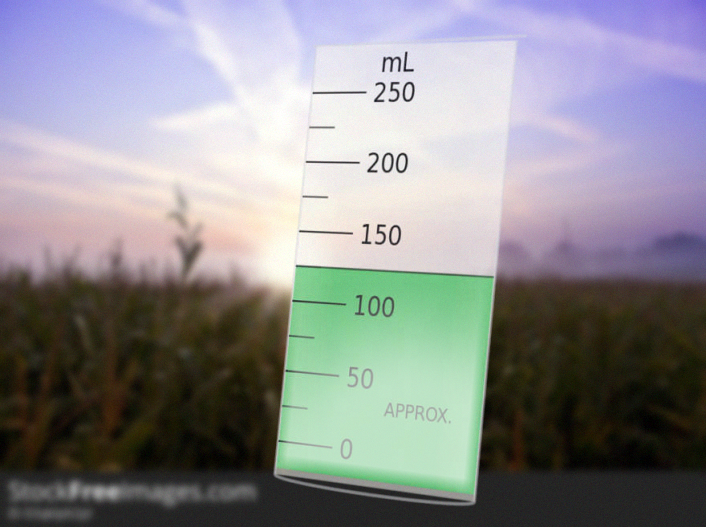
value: 125
